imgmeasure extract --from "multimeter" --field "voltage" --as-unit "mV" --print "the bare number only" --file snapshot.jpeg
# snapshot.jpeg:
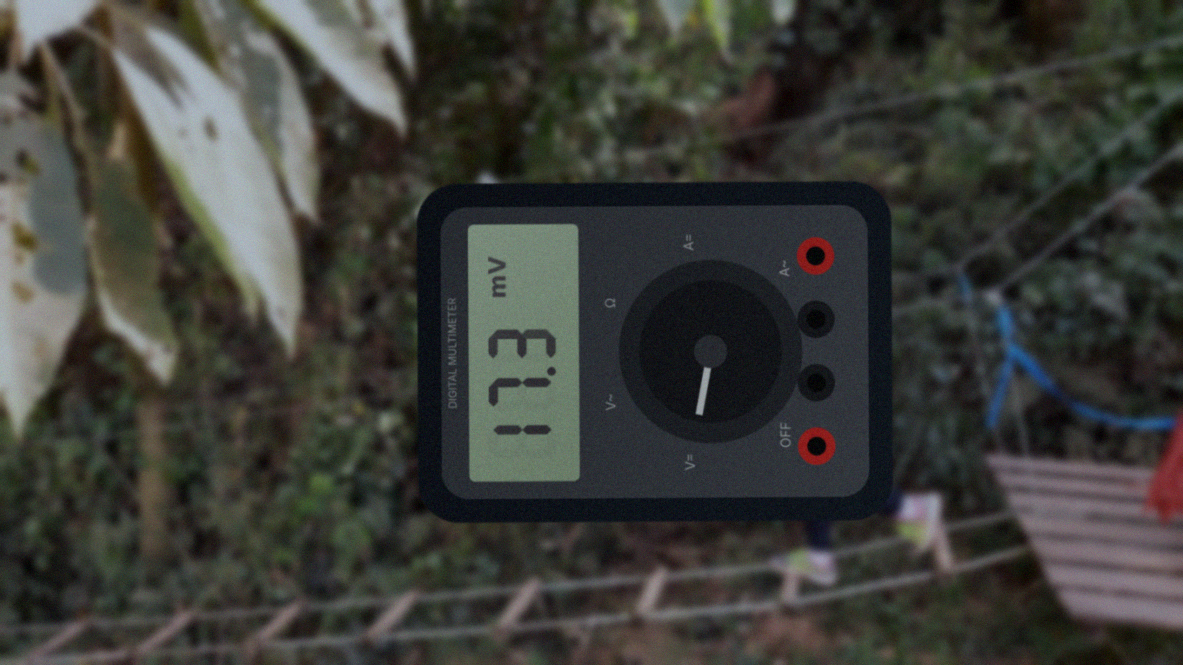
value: 17.3
